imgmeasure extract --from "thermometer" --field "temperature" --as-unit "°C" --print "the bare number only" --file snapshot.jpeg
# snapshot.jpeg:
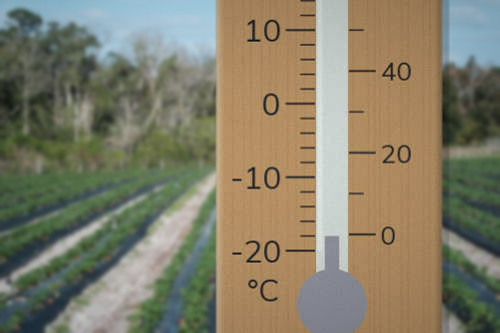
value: -18
